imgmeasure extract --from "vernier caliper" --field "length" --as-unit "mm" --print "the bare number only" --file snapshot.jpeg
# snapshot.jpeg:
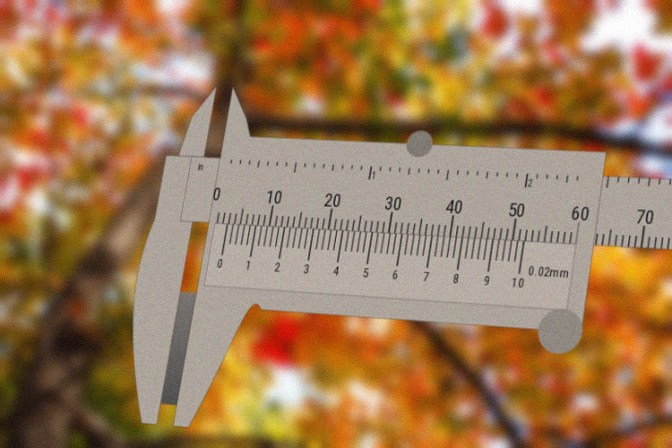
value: 2.8
